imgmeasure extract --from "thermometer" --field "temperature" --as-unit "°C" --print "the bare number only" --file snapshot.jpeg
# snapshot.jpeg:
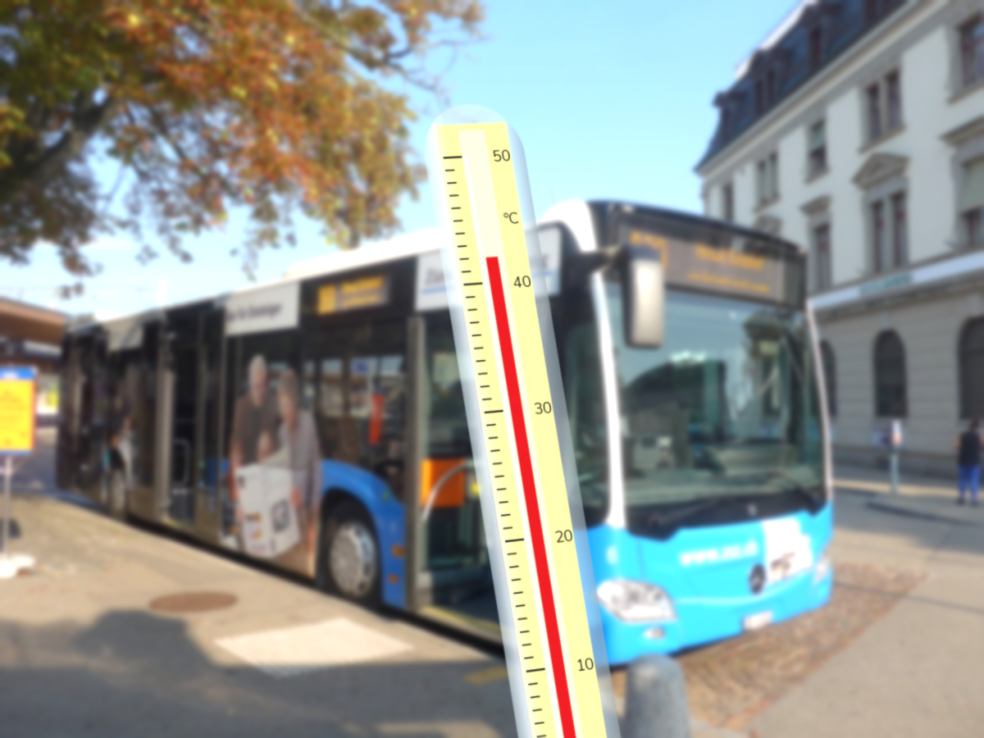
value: 42
